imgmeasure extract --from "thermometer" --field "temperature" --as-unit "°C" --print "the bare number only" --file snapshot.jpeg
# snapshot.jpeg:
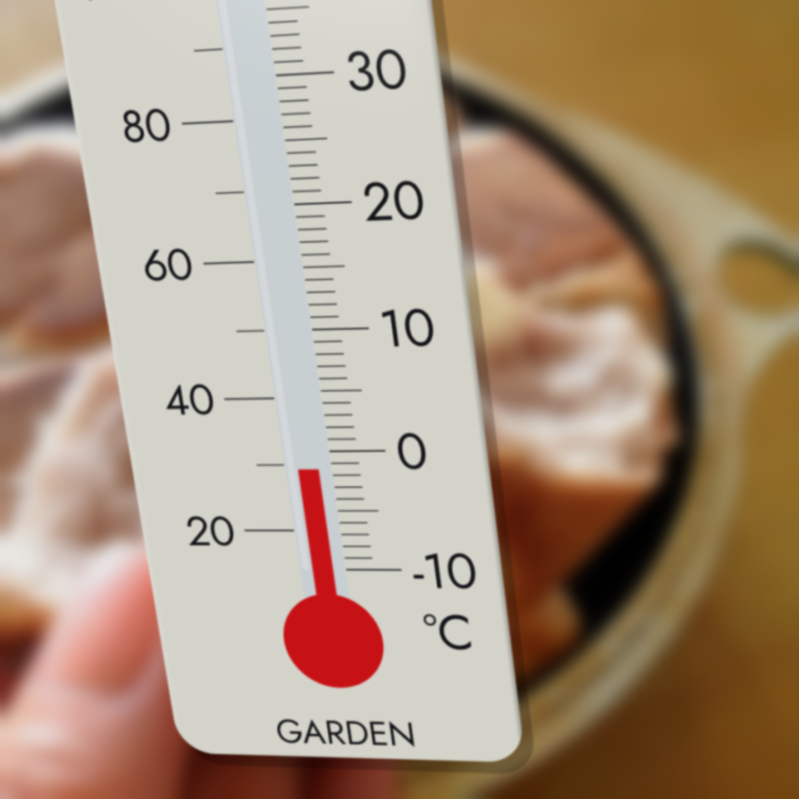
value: -1.5
